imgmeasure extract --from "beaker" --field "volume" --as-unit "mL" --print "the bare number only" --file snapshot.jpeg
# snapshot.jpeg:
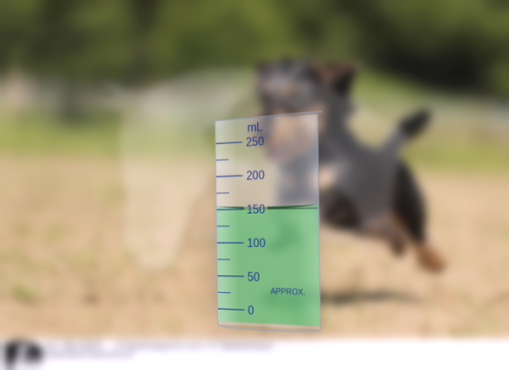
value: 150
